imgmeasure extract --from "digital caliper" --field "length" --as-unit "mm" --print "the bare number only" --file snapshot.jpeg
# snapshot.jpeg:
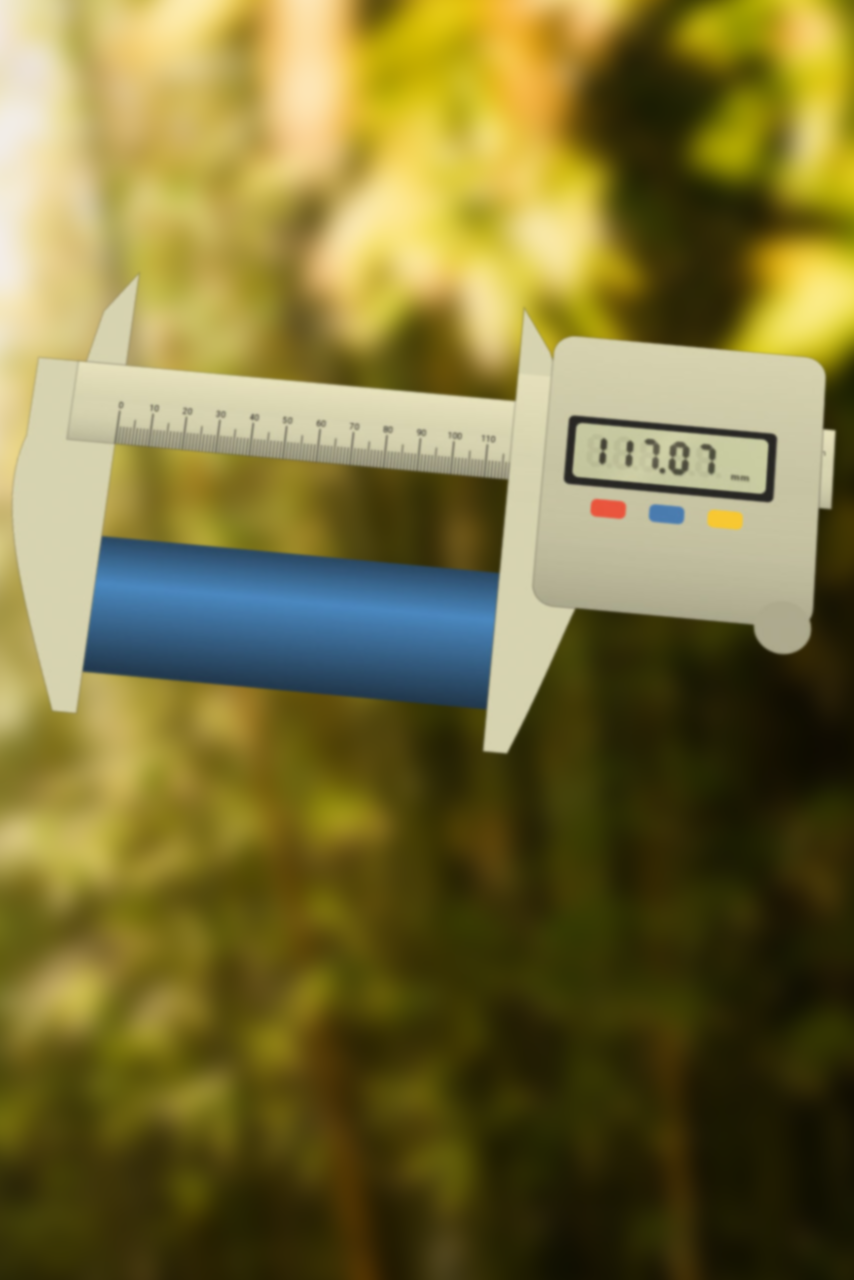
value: 117.07
